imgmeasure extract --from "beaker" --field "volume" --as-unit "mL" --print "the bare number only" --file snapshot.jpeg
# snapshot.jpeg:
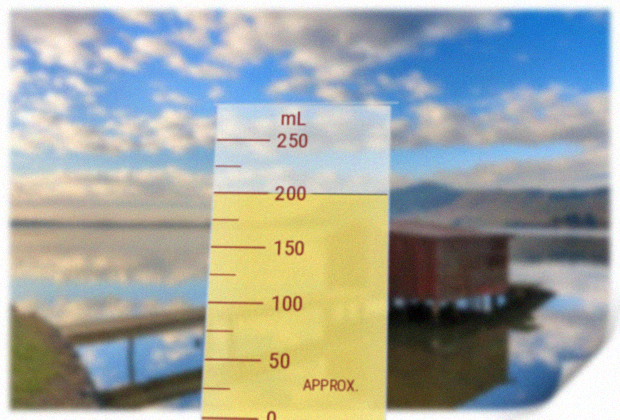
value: 200
